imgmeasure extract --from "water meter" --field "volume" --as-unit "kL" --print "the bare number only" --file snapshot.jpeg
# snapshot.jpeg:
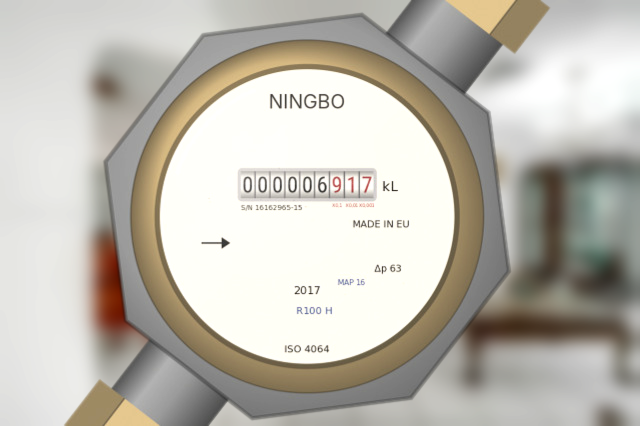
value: 6.917
